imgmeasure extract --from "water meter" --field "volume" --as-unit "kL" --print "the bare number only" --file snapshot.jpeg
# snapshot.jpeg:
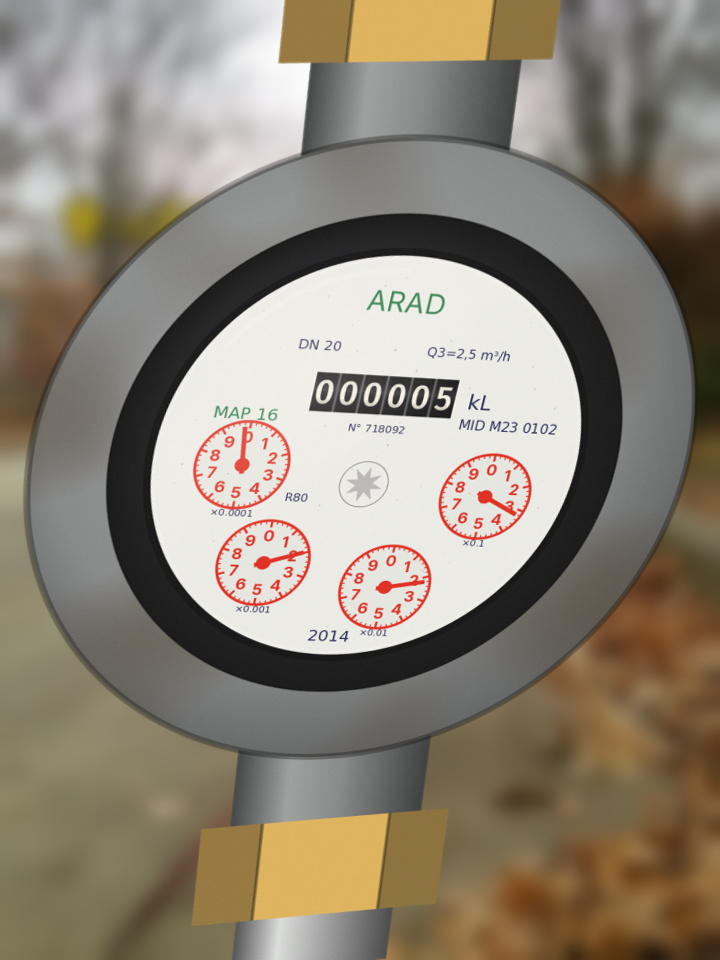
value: 5.3219
